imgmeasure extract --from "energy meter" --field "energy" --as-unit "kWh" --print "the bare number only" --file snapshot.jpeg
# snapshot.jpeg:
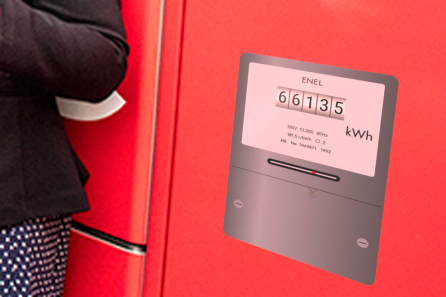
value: 66135
